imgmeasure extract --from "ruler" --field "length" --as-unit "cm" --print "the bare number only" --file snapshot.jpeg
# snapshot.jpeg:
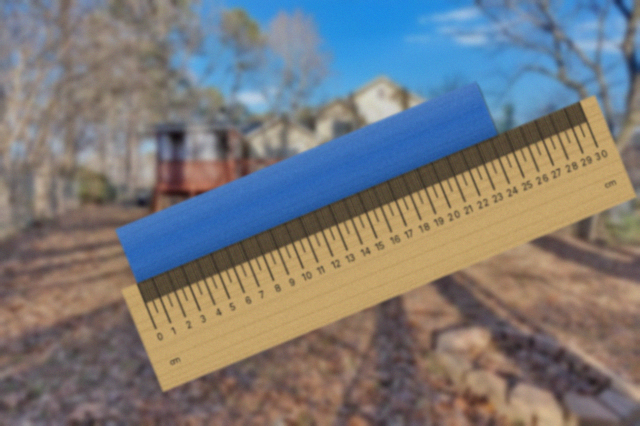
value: 24.5
